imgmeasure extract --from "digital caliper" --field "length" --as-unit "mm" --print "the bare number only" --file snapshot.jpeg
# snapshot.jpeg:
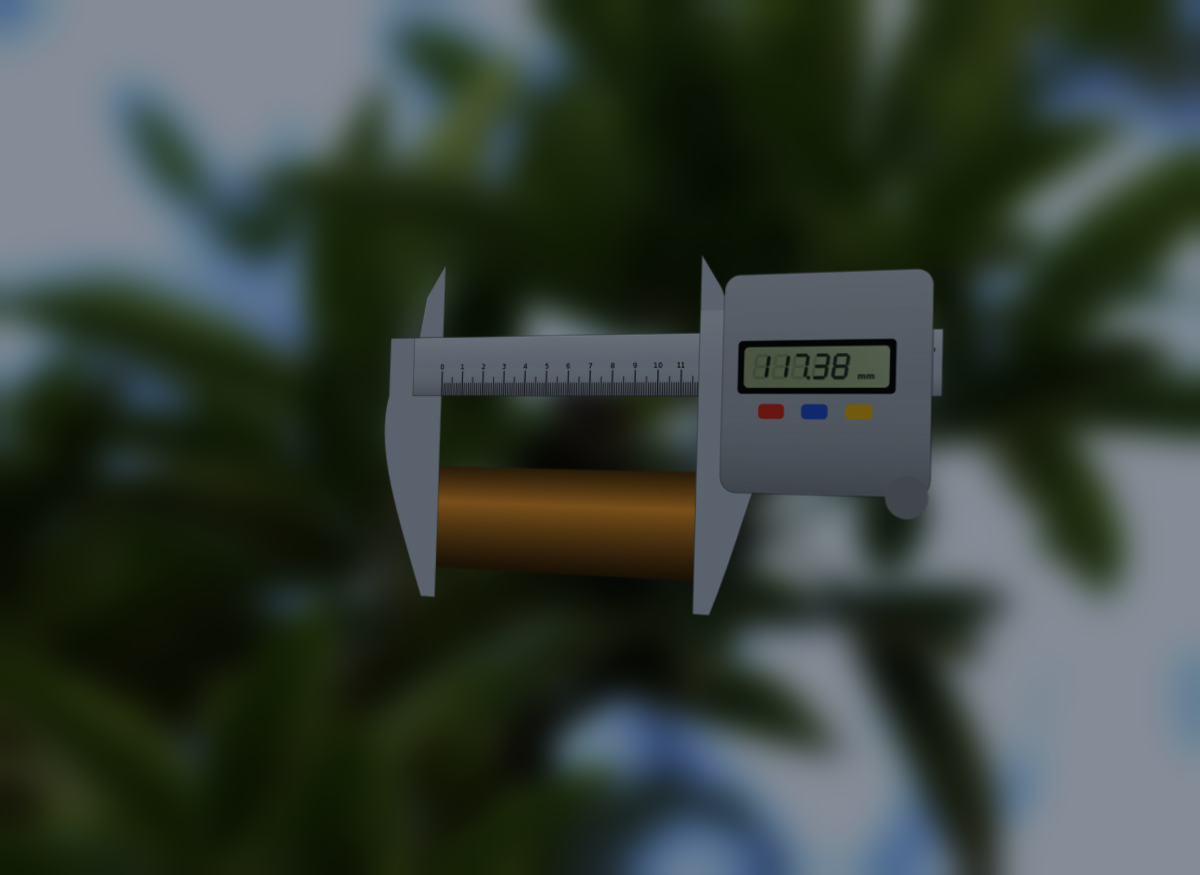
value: 117.38
